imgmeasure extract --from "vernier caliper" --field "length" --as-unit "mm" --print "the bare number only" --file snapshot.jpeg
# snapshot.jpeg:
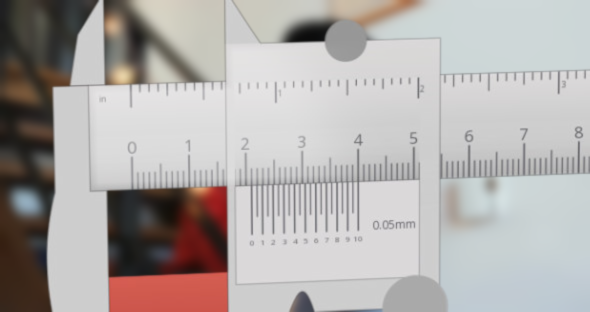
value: 21.0
